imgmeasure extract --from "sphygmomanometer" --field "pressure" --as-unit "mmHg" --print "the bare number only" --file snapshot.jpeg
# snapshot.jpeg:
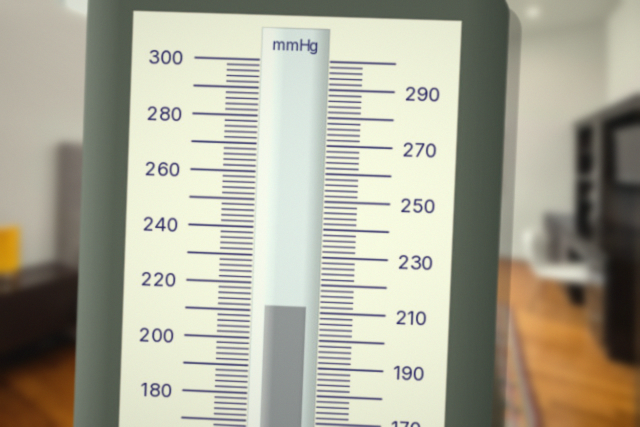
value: 212
